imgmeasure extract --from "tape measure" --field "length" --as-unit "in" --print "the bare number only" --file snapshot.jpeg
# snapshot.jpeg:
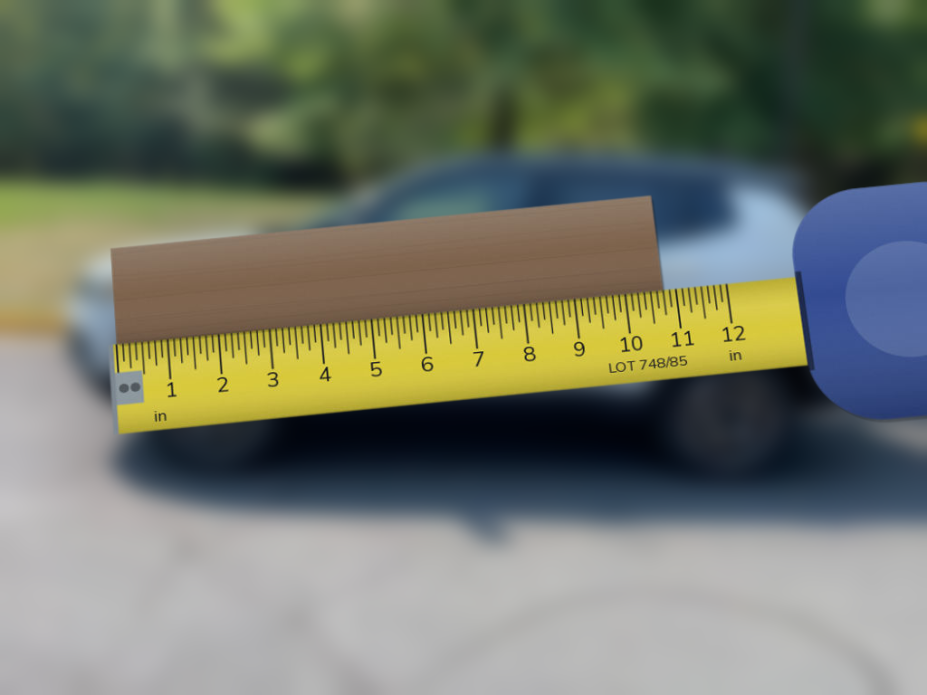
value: 10.75
